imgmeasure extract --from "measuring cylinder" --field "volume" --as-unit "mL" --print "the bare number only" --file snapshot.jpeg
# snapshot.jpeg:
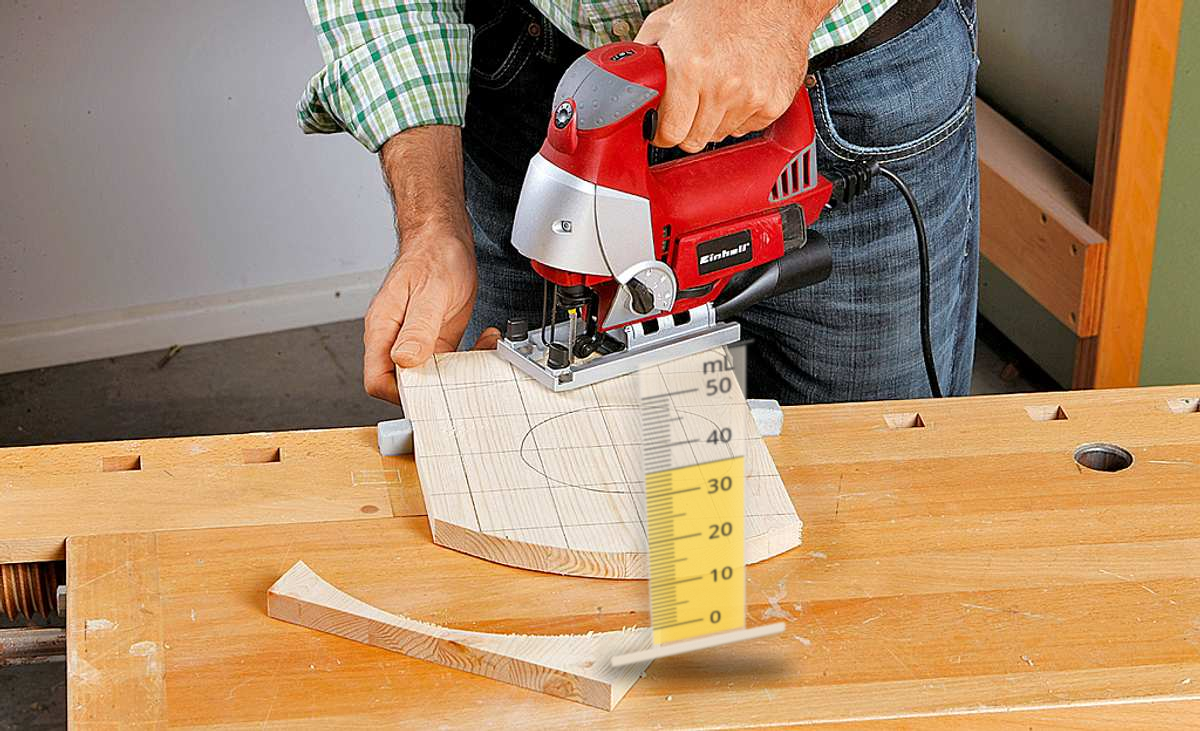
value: 35
